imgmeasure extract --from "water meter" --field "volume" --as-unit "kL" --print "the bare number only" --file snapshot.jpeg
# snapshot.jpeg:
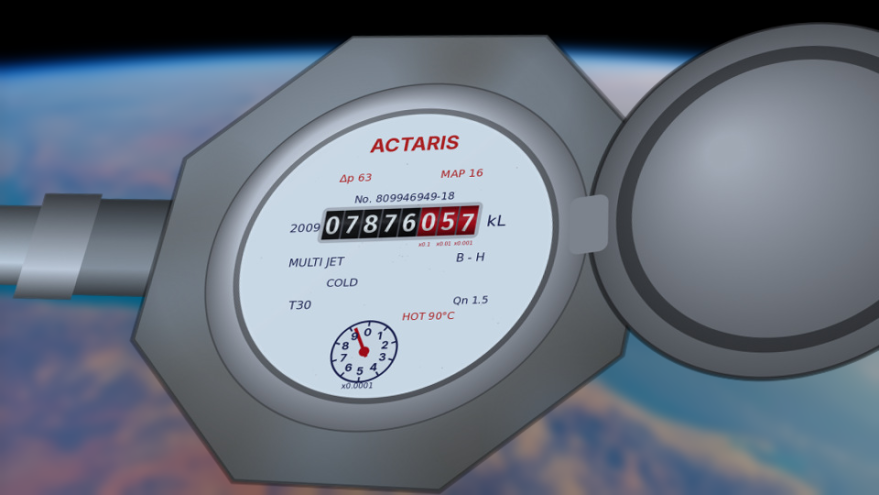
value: 7876.0569
